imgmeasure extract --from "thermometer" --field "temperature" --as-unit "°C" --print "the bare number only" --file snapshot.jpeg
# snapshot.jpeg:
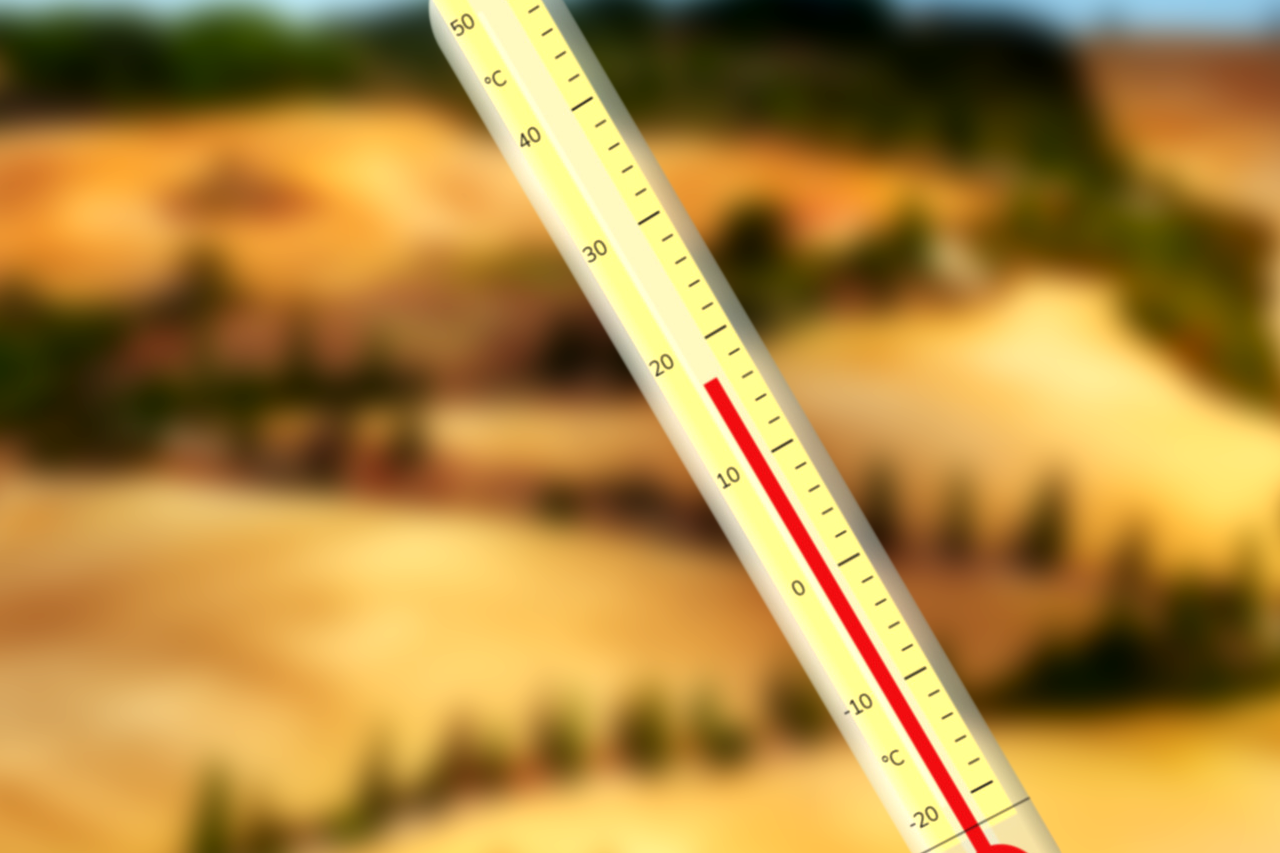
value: 17
